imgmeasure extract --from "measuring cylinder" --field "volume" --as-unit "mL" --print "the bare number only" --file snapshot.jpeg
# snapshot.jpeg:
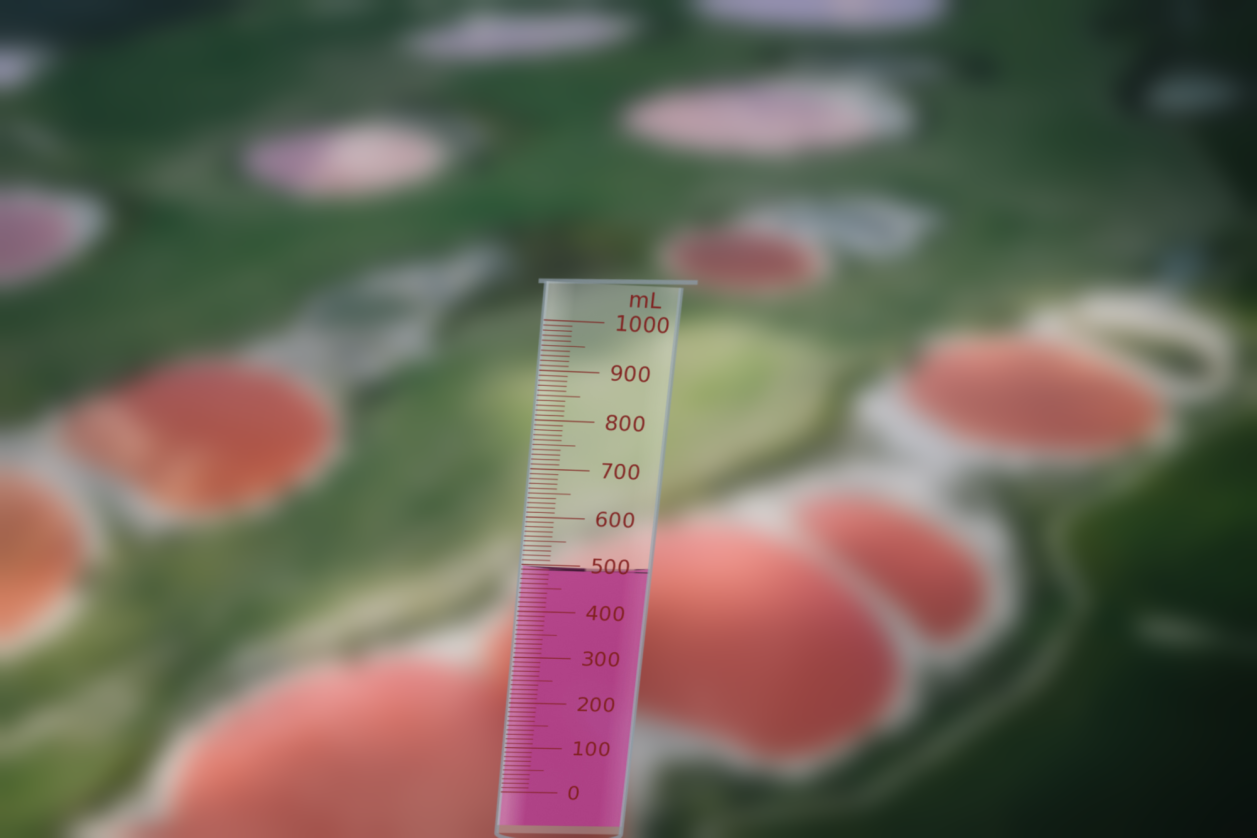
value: 490
